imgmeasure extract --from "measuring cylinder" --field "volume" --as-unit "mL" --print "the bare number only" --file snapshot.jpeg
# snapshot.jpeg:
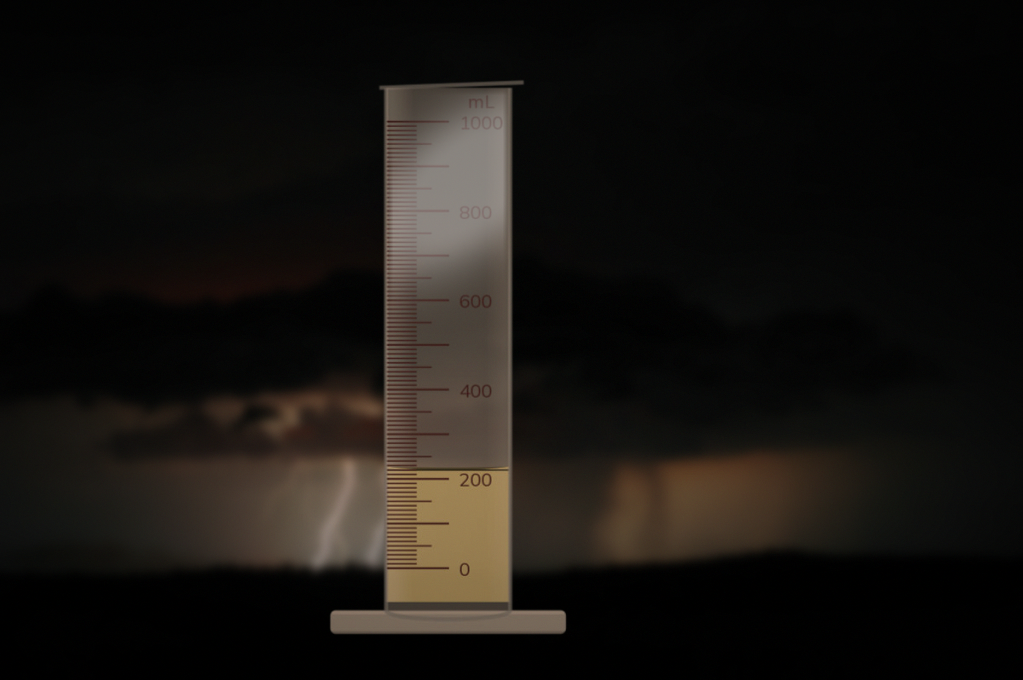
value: 220
